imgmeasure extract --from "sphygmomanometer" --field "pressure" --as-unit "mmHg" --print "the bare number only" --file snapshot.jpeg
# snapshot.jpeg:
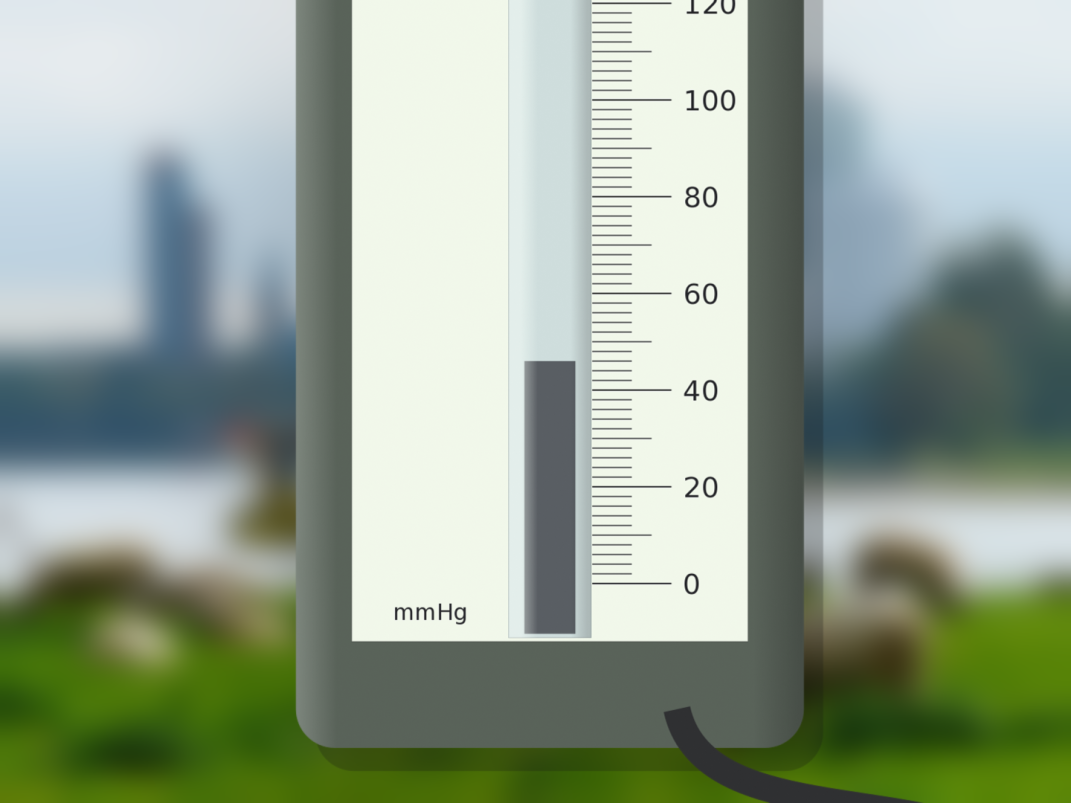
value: 46
